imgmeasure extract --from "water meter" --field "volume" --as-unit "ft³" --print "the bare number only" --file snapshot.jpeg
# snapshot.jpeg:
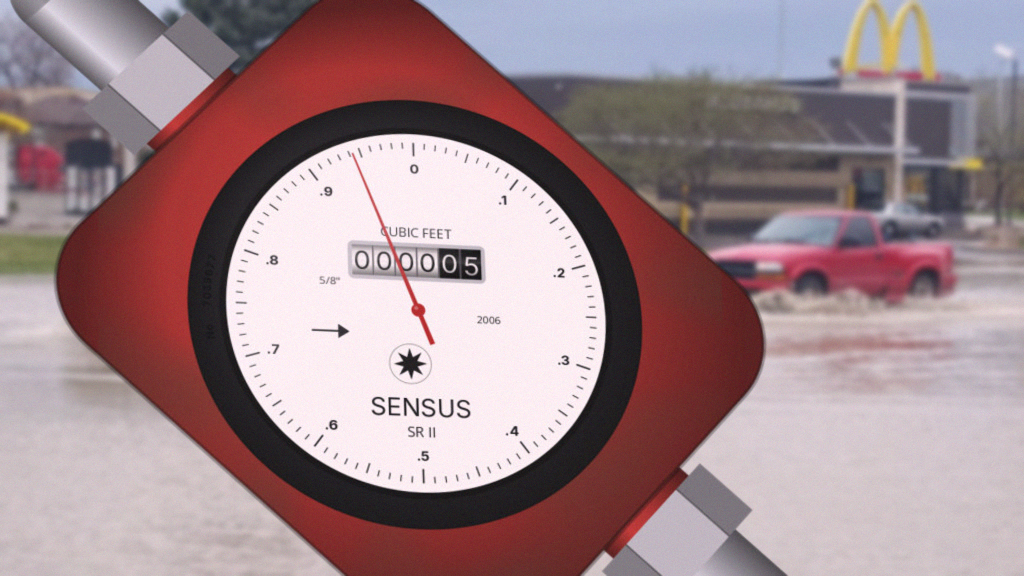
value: 4.94
